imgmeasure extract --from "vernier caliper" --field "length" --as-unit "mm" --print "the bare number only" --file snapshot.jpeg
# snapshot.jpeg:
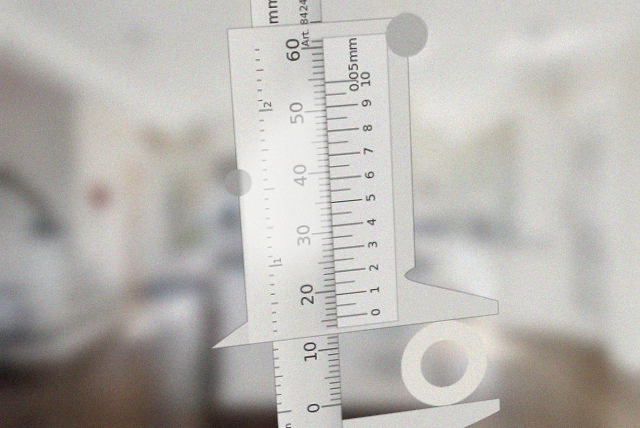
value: 15.4
